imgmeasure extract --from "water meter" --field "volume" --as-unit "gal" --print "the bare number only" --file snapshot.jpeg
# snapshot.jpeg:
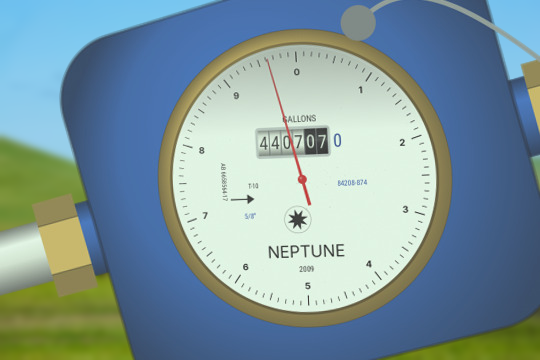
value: 4407069.6
